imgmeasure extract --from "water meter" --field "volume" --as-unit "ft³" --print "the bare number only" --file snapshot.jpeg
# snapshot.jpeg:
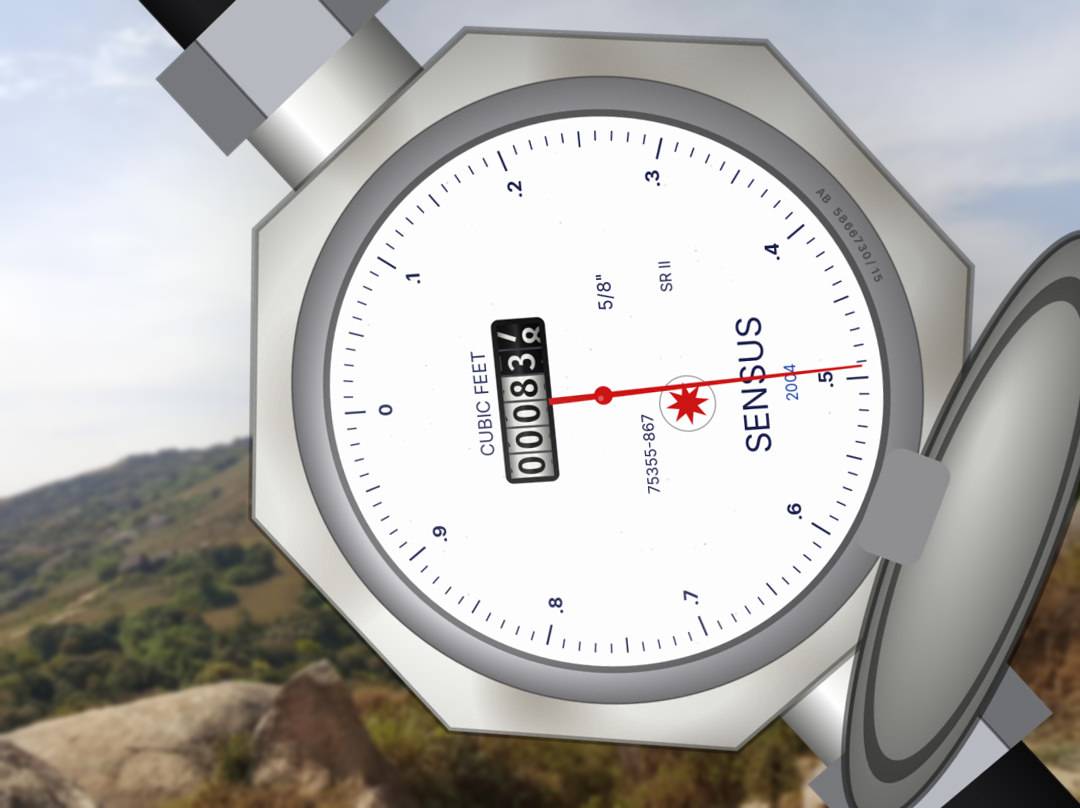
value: 837.49
